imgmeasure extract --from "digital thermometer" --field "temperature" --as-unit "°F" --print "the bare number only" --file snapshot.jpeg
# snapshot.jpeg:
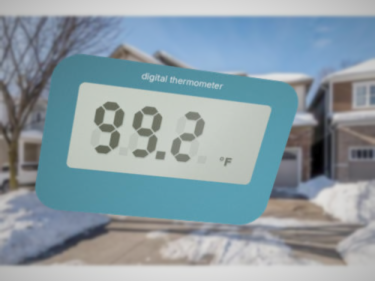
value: 99.2
